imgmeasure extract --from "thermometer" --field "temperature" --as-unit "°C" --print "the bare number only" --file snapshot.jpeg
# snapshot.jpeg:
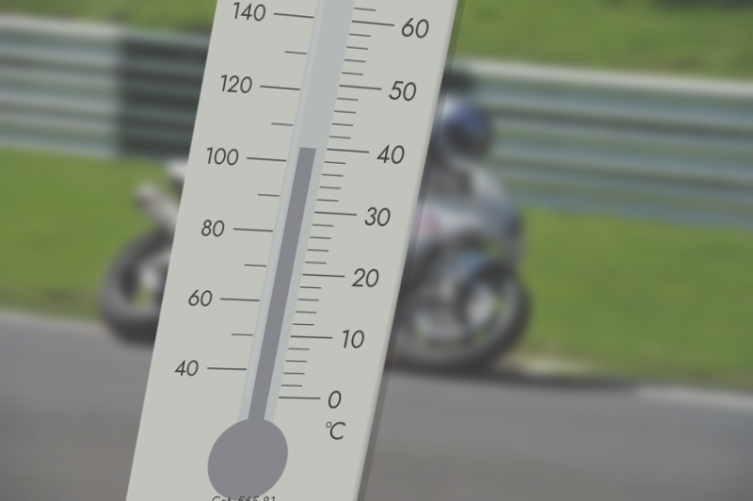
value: 40
